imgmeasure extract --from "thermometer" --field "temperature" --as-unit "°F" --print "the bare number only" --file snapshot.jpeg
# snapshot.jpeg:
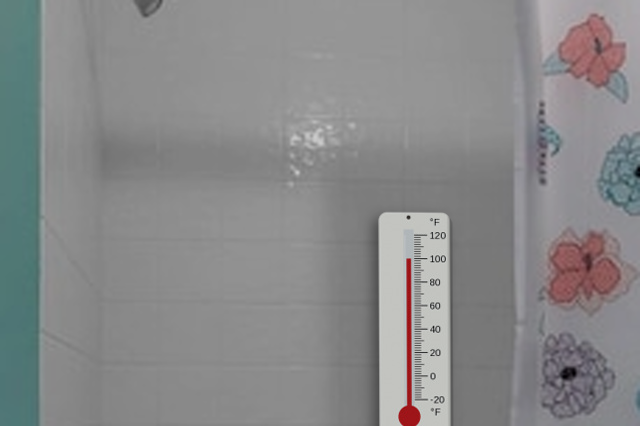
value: 100
